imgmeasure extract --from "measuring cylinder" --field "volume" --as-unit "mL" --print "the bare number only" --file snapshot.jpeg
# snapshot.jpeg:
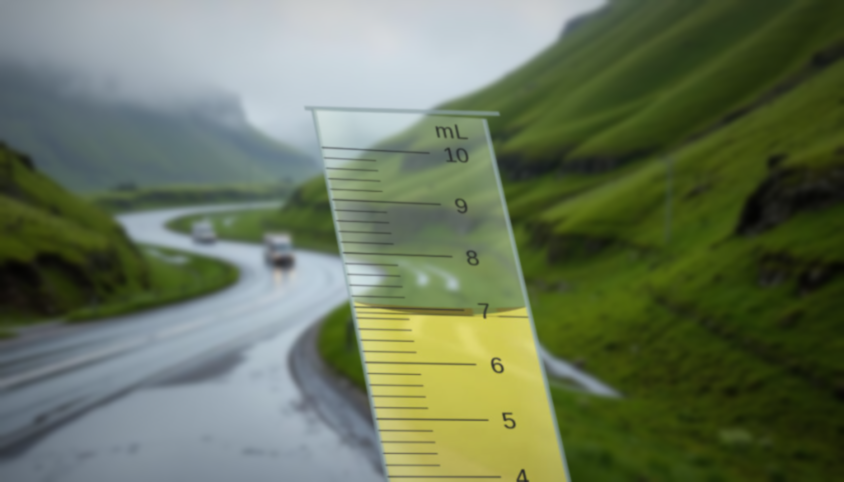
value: 6.9
